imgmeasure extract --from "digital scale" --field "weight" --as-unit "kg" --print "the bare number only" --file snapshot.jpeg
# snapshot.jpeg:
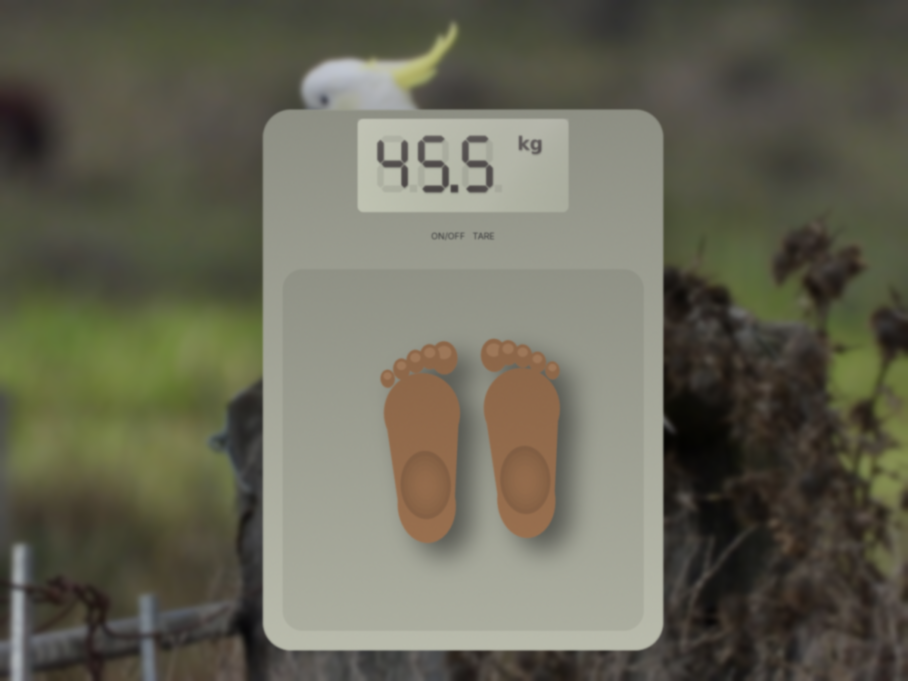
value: 45.5
